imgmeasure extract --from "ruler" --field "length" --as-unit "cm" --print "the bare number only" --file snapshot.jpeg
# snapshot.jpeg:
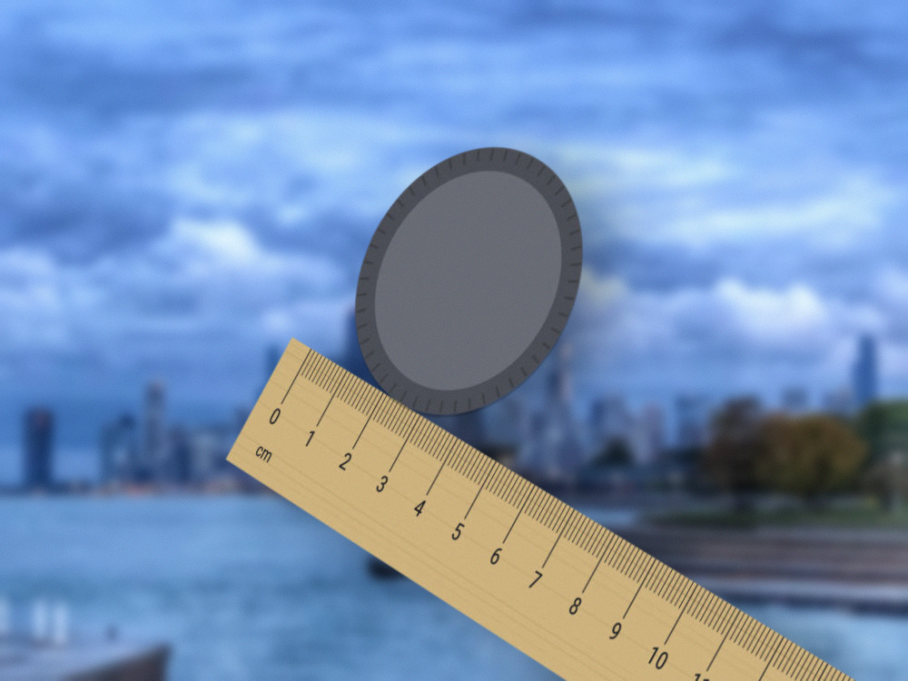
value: 4.9
